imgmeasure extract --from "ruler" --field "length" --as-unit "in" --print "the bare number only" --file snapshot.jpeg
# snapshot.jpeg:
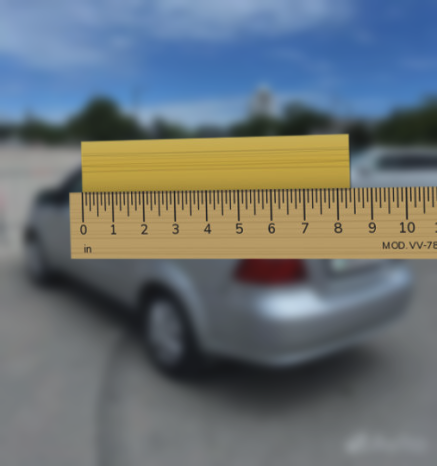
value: 8.375
